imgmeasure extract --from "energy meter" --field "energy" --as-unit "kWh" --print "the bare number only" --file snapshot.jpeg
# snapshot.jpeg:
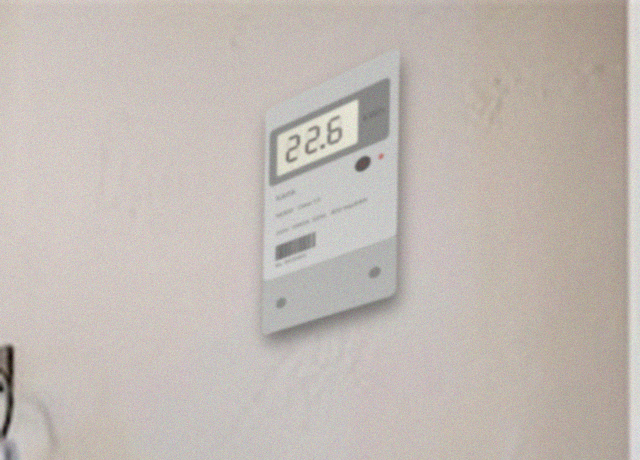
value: 22.6
